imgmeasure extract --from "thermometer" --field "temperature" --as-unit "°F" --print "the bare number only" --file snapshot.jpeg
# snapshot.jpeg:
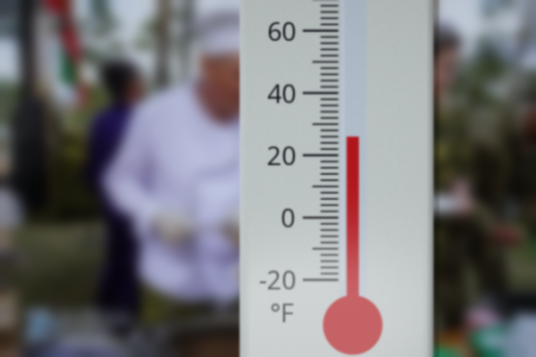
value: 26
